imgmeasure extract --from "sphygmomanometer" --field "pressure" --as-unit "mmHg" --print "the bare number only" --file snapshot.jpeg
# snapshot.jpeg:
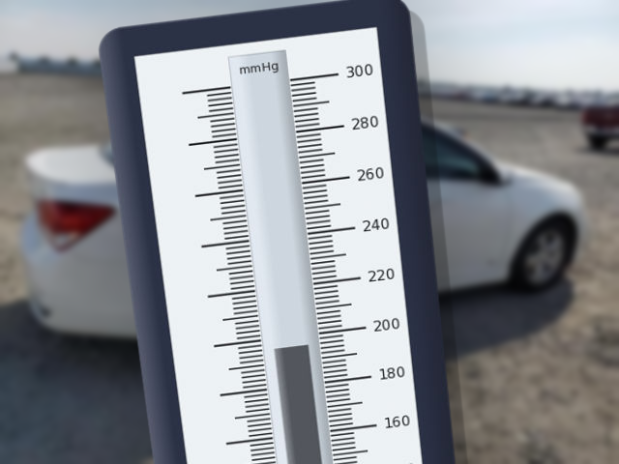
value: 196
